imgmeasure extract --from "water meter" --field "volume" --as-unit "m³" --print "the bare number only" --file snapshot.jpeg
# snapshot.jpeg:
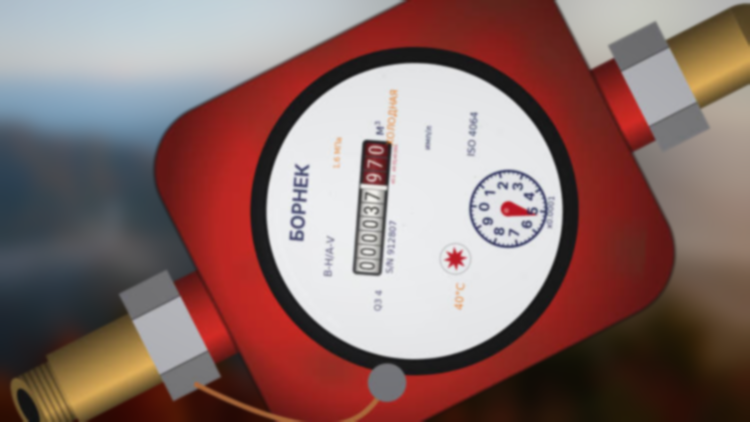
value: 37.9705
